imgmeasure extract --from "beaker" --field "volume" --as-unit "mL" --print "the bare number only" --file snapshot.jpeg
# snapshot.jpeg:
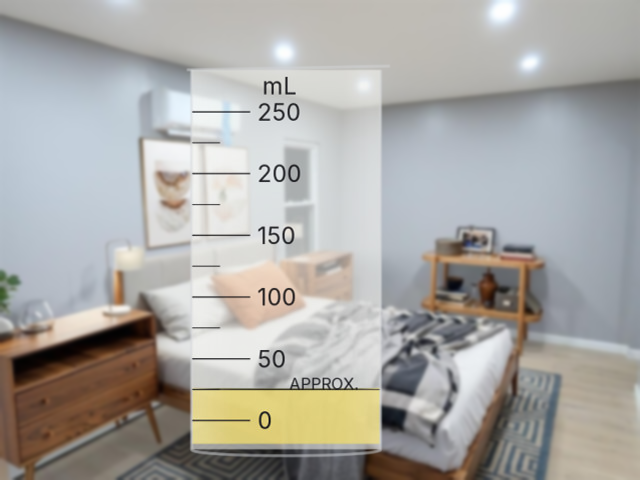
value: 25
